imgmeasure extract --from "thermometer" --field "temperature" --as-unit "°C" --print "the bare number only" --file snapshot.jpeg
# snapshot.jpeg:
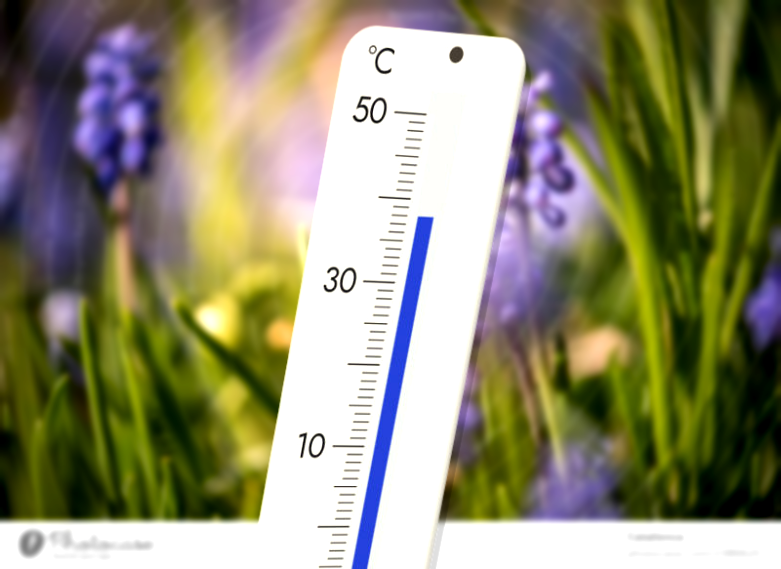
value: 38
